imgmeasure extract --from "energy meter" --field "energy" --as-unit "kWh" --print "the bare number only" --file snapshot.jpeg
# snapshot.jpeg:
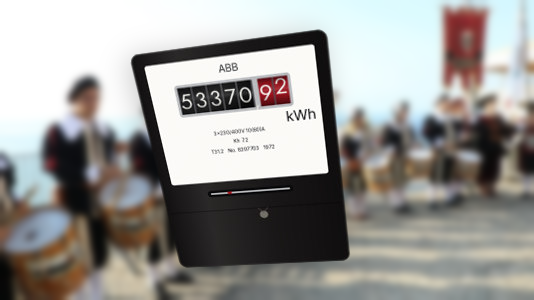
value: 53370.92
